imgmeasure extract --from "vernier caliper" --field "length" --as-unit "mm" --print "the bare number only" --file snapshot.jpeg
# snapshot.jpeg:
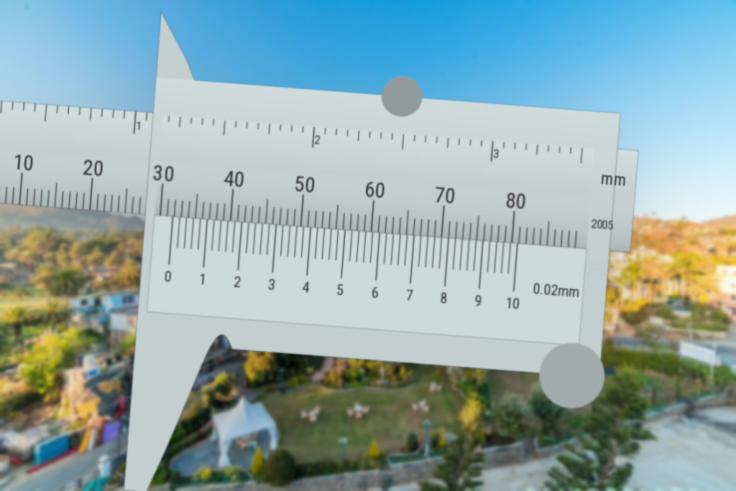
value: 31.8
